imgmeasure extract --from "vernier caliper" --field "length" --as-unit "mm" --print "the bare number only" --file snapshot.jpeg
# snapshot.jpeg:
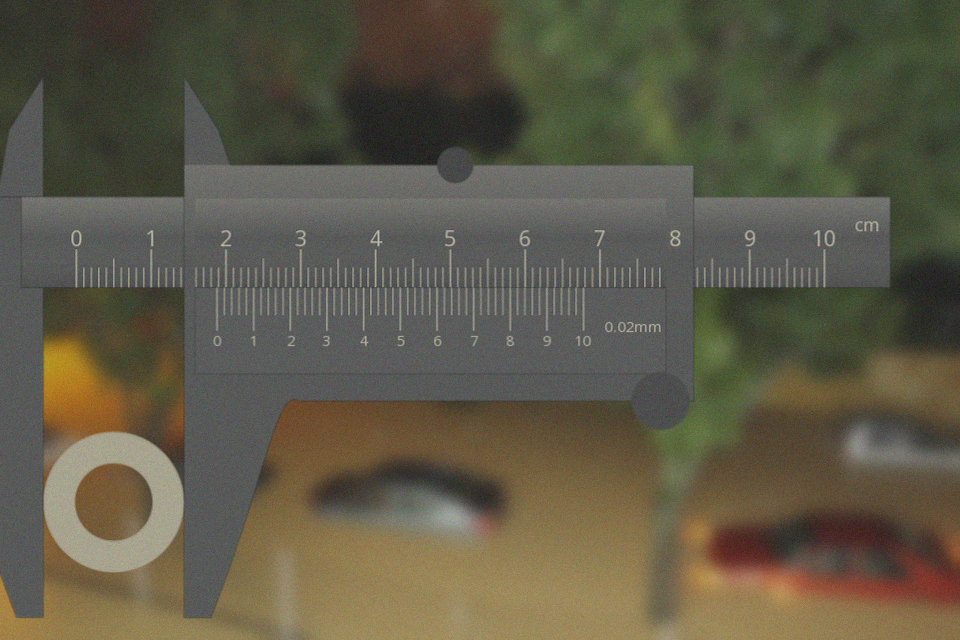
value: 18.8
